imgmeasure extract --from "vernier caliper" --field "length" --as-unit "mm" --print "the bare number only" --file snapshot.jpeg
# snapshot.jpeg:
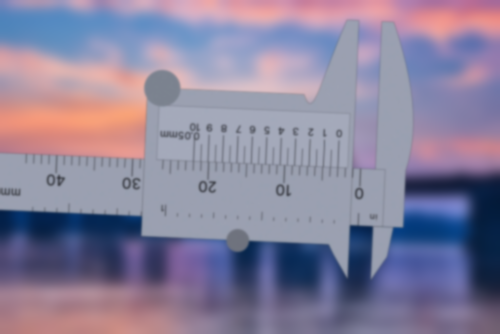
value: 3.0
